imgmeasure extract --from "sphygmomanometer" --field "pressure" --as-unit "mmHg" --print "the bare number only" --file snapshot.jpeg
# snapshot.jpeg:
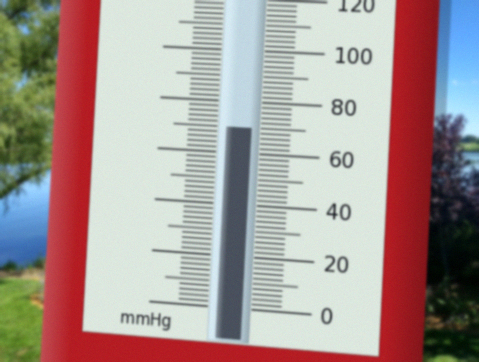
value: 70
